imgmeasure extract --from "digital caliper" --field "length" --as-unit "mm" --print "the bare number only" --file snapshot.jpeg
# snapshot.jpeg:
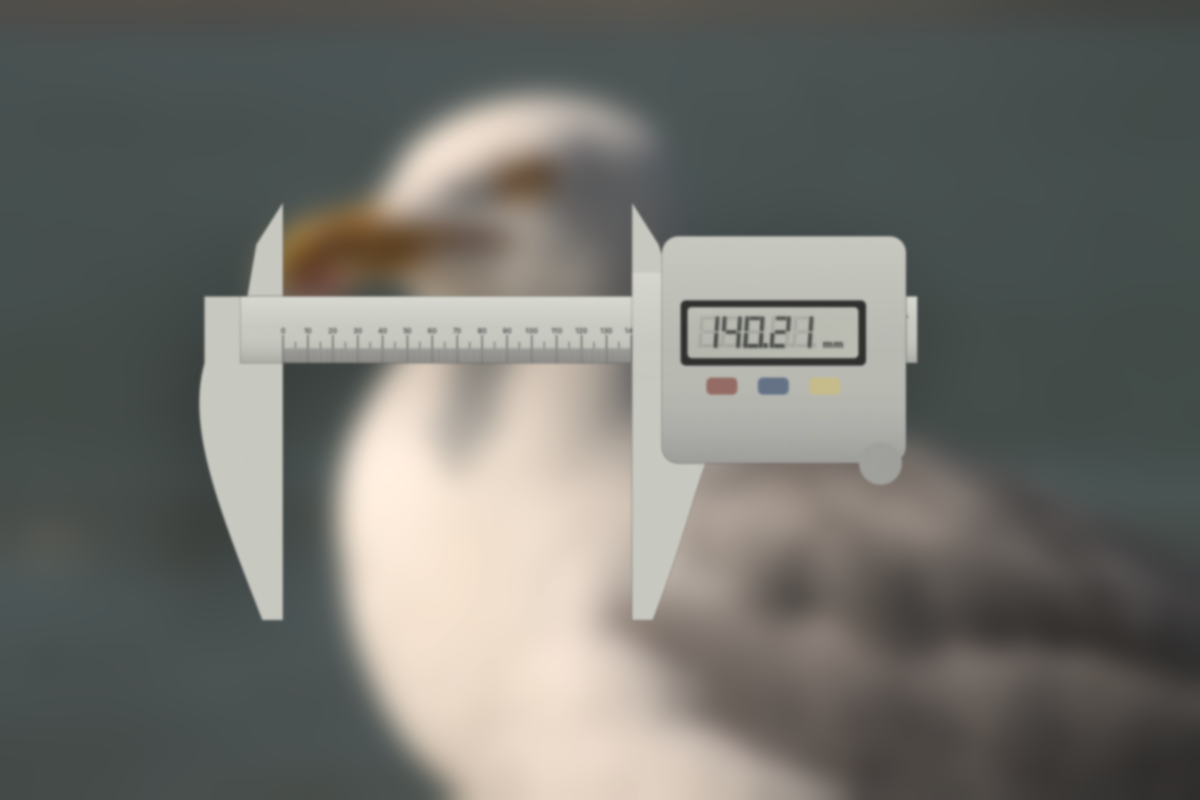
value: 140.21
